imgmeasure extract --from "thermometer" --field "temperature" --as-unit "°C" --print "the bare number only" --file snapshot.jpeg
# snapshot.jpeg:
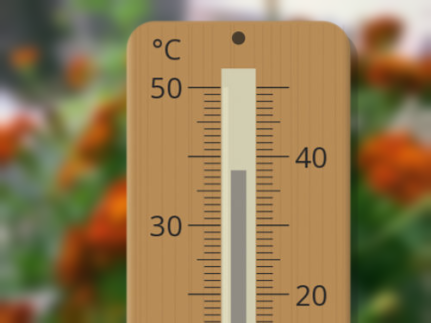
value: 38
